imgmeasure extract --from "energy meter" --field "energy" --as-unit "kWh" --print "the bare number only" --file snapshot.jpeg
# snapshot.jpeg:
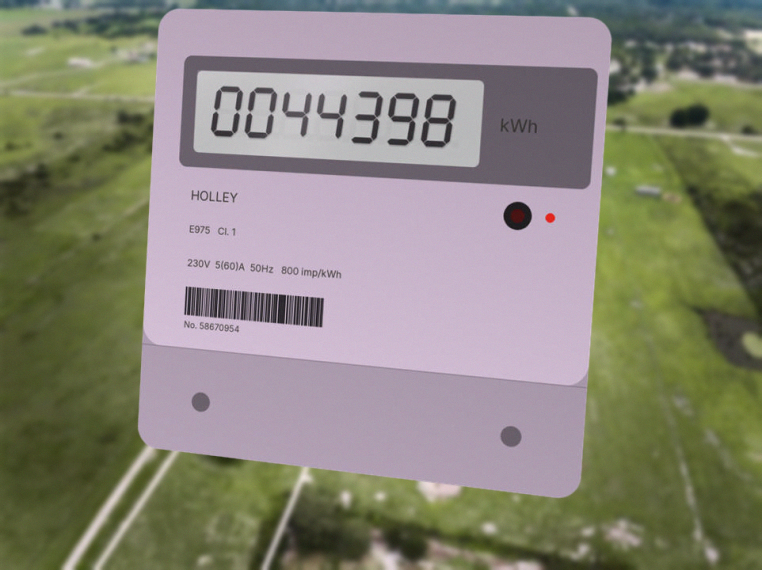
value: 44398
